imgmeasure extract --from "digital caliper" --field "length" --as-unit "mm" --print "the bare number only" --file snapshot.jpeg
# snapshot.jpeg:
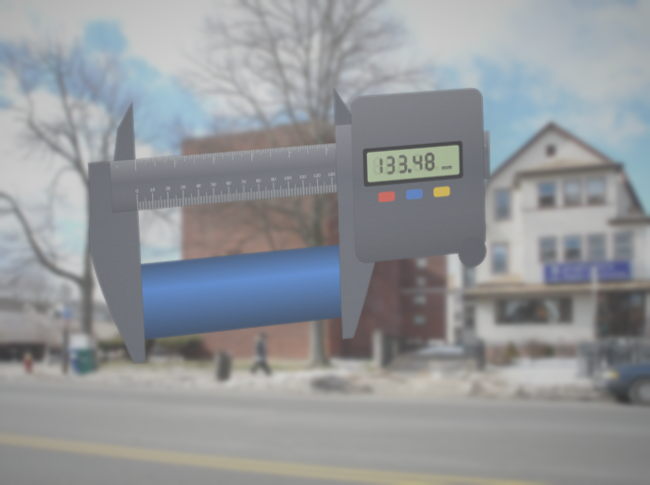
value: 133.48
